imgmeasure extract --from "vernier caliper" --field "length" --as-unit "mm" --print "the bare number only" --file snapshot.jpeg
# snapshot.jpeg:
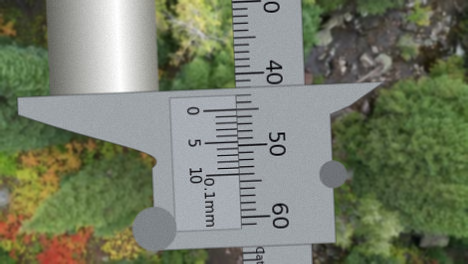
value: 45.0
